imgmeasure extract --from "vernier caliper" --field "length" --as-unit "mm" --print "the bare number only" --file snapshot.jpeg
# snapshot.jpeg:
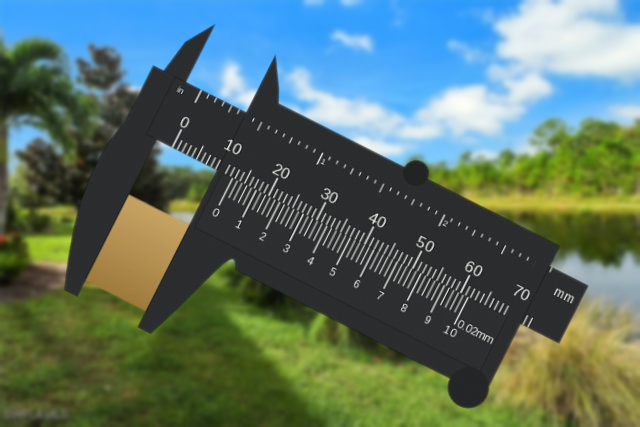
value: 12.6
